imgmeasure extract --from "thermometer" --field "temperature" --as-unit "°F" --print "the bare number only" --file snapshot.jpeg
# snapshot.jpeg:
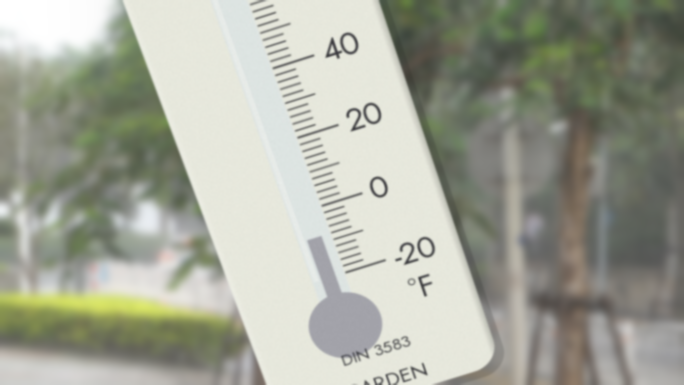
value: -8
